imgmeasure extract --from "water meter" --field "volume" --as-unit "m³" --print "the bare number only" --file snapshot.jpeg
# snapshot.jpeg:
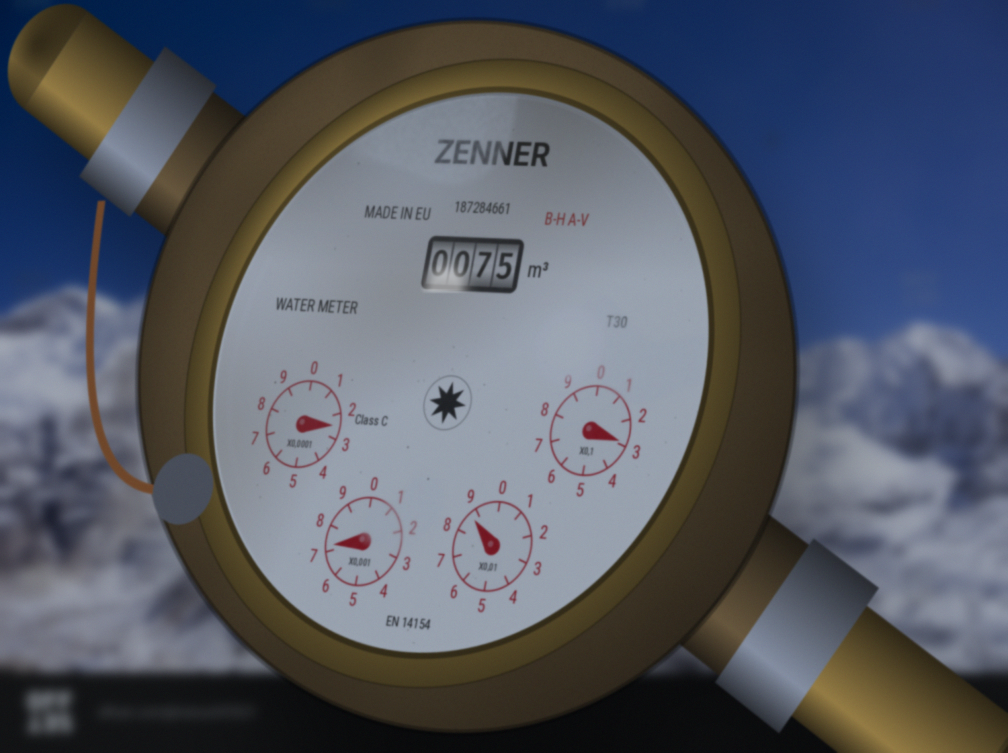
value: 75.2872
